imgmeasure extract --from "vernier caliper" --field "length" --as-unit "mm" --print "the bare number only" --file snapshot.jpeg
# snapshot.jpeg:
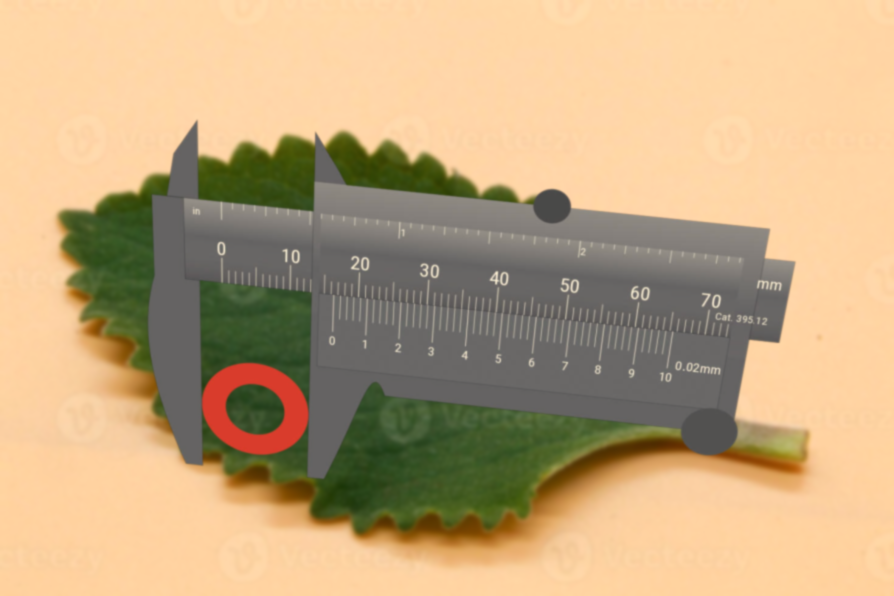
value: 16.4
